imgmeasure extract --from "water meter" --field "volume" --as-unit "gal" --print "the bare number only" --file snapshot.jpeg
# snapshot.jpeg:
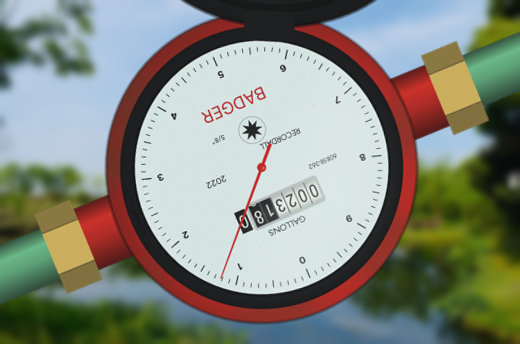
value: 23181.2
